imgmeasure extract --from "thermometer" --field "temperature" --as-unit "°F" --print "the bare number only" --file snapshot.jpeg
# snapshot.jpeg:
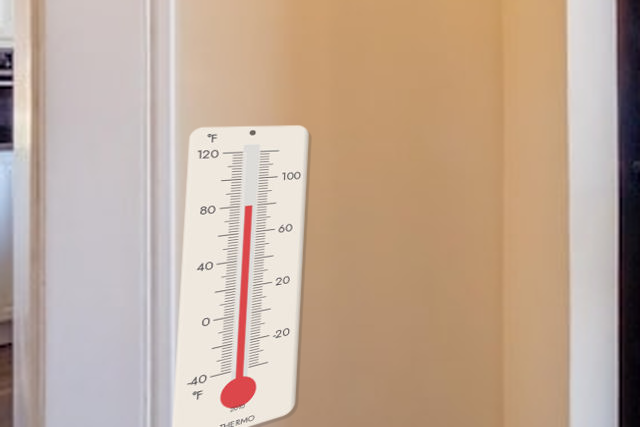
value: 80
